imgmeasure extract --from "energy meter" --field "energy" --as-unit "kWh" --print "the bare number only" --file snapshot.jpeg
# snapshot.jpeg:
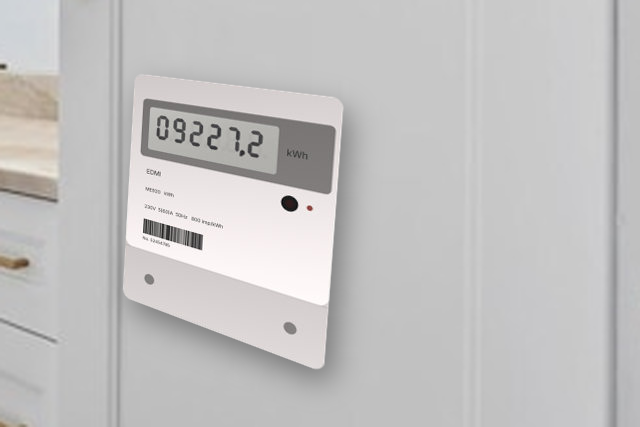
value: 9227.2
